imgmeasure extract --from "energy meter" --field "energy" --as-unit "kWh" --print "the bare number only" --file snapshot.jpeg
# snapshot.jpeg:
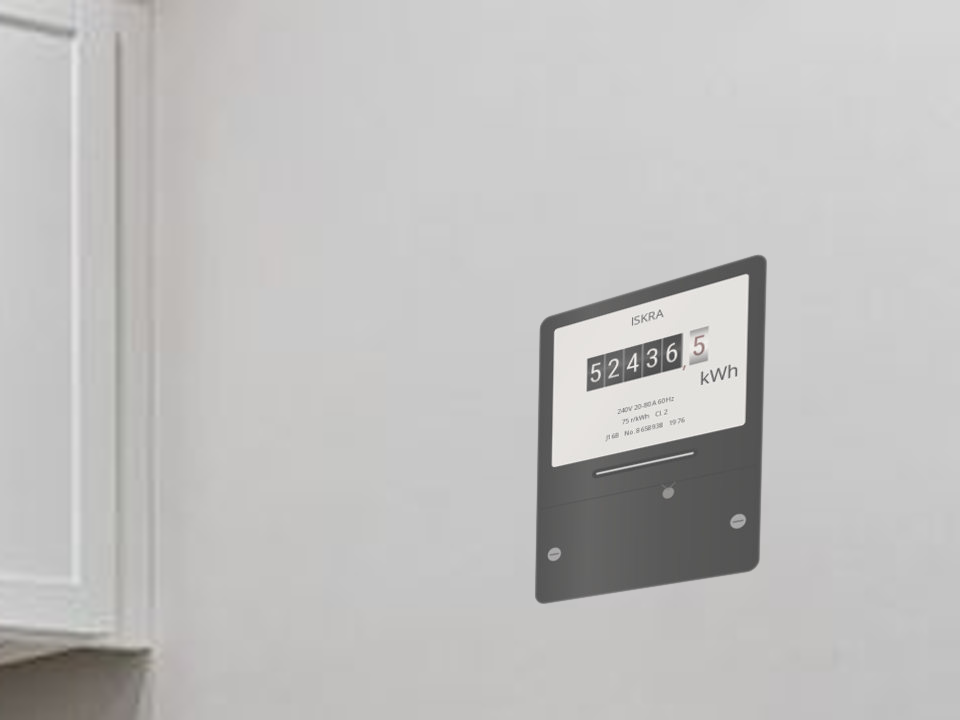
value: 52436.5
